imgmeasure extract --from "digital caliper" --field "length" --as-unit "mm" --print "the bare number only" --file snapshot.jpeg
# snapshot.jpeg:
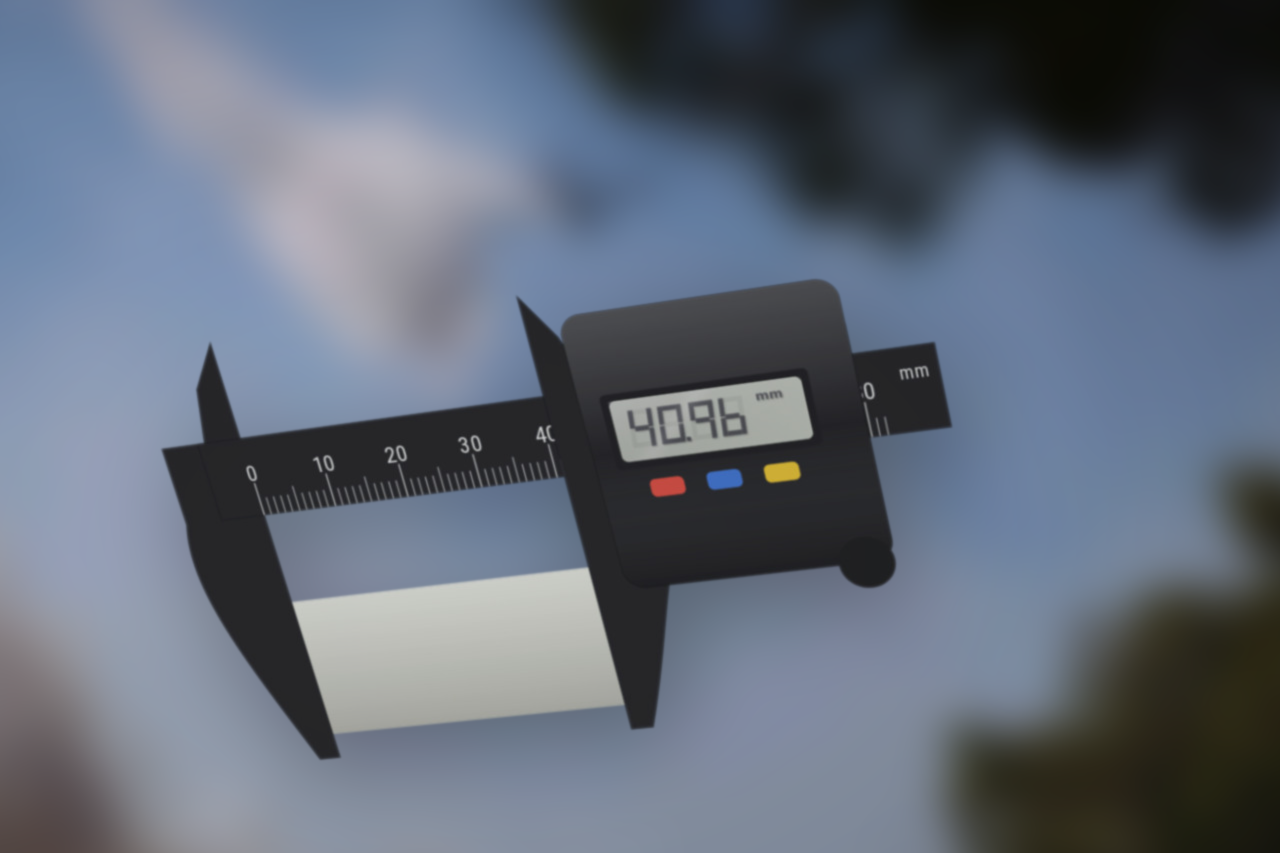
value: 40.96
